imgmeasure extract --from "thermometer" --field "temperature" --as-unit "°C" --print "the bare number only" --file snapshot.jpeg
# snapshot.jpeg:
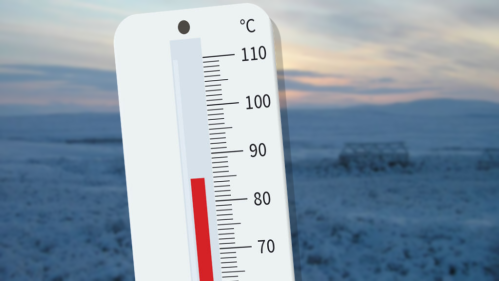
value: 85
